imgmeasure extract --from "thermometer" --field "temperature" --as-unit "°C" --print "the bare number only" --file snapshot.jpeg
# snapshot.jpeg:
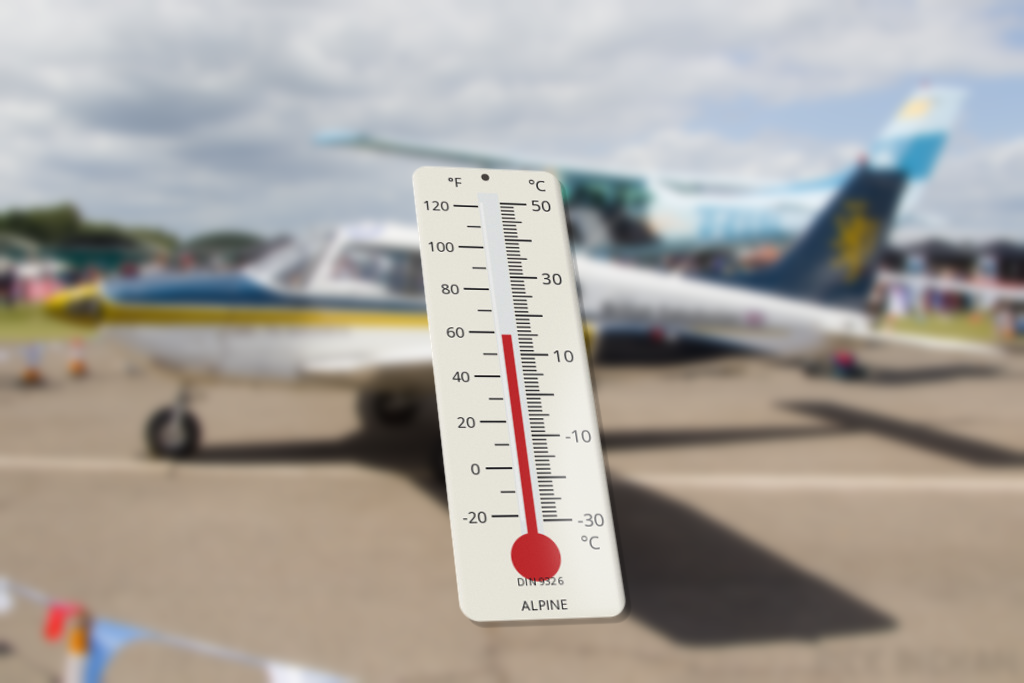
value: 15
